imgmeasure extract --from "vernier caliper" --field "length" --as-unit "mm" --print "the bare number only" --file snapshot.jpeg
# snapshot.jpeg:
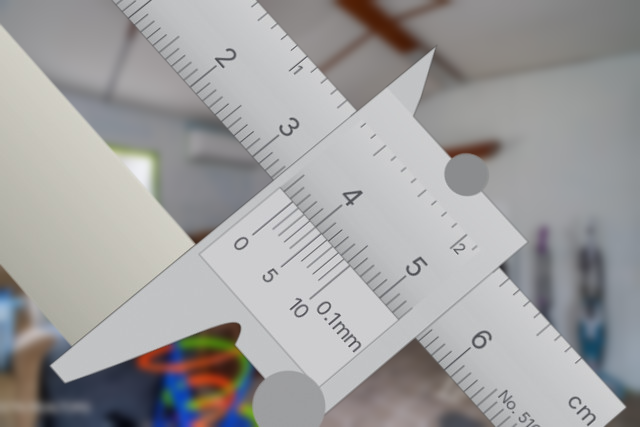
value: 36.4
